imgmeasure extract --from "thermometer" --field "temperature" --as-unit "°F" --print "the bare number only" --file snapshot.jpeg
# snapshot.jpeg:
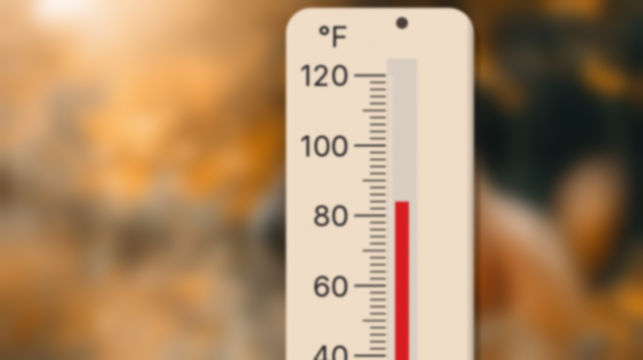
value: 84
